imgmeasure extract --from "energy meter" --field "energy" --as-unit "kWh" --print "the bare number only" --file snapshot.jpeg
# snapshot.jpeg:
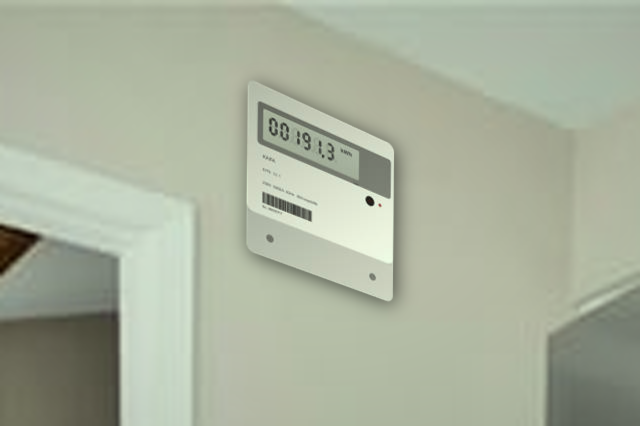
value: 191.3
